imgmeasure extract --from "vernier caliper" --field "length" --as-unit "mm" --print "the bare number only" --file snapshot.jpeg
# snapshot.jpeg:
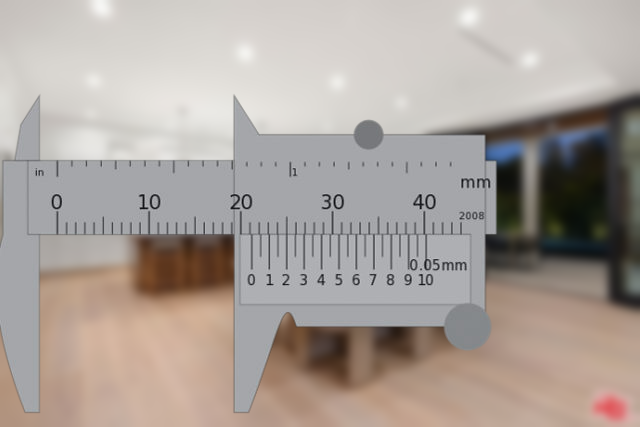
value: 21.2
